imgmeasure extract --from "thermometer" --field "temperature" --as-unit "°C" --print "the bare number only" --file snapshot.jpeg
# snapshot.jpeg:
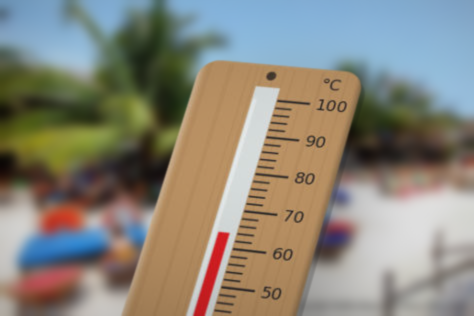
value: 64
